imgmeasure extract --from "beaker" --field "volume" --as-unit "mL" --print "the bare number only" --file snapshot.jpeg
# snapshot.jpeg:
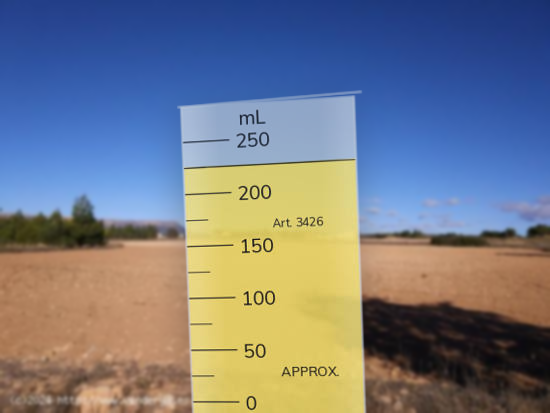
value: 225
